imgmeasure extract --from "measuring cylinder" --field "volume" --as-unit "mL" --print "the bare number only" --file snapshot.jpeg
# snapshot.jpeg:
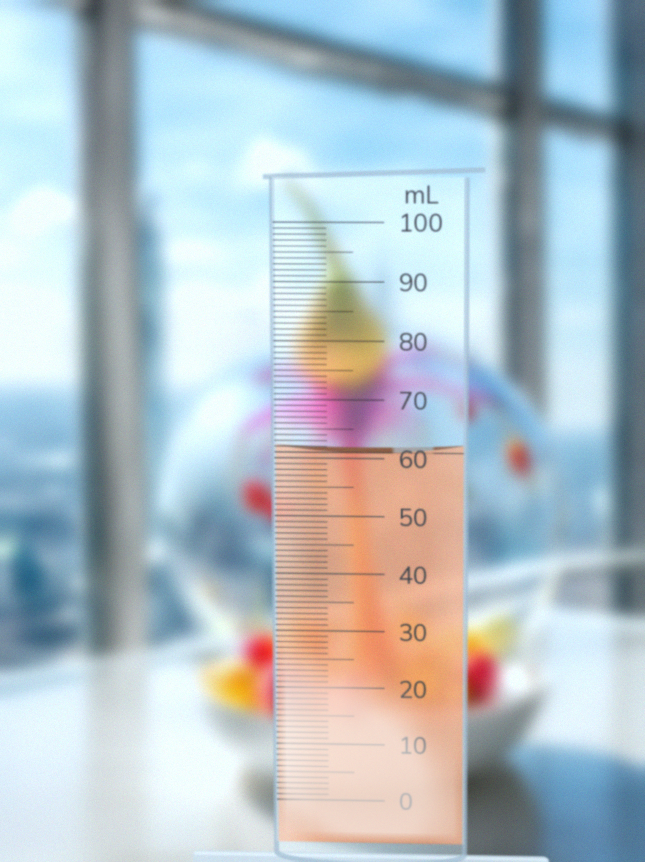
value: 61
